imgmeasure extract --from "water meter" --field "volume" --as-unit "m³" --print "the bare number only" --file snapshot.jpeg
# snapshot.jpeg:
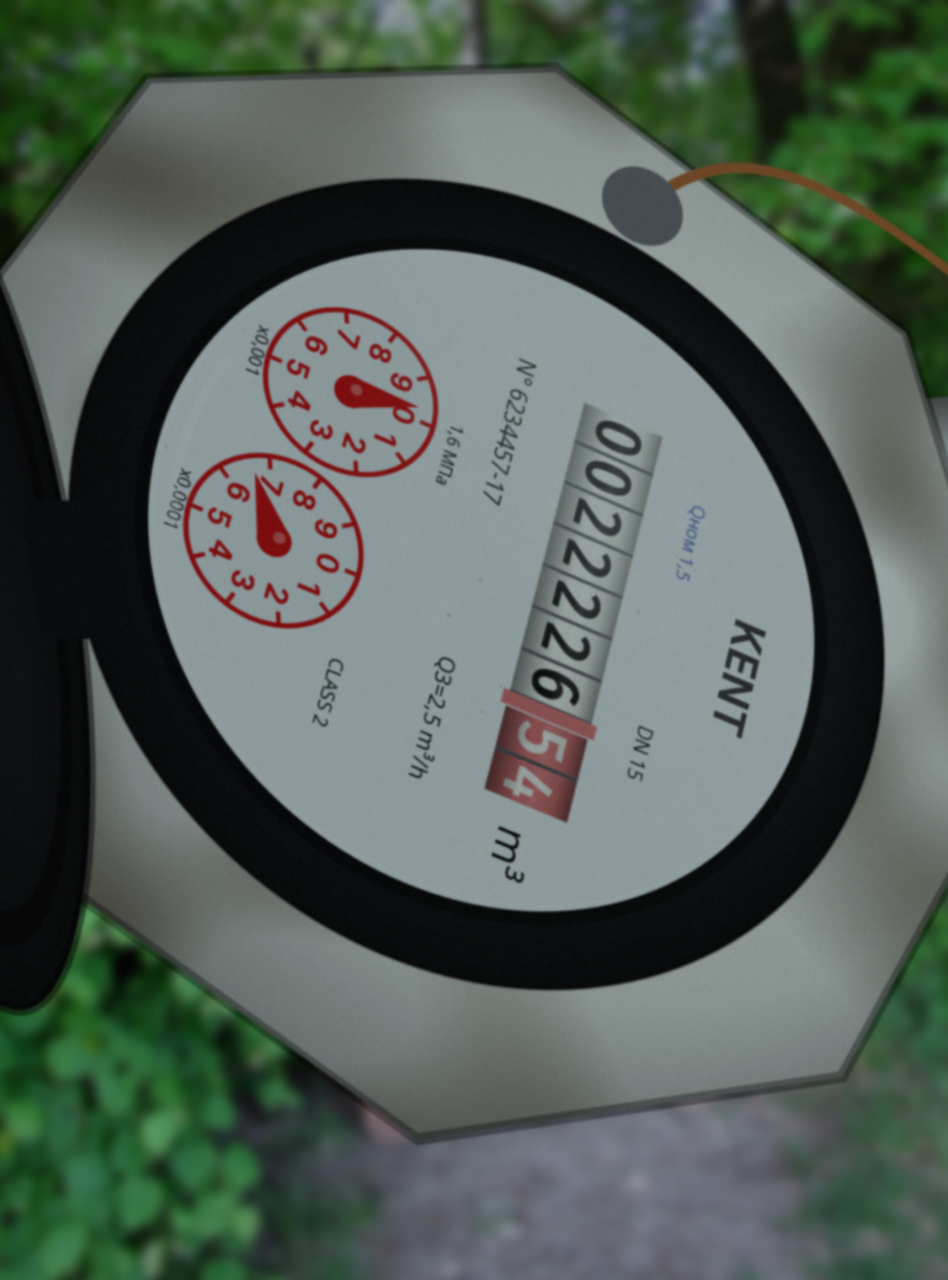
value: 22226.5396
